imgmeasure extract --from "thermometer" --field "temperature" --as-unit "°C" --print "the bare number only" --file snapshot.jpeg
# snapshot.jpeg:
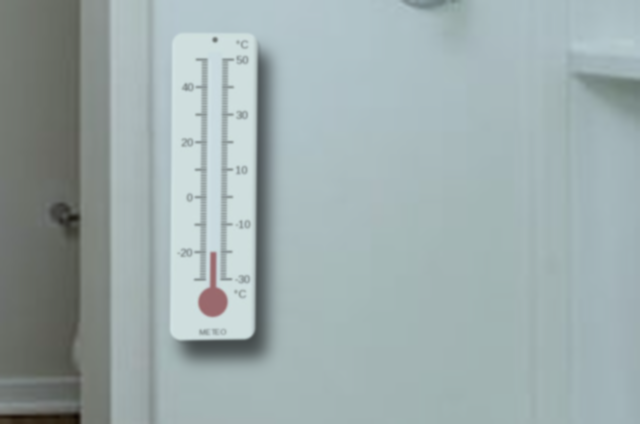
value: -20
